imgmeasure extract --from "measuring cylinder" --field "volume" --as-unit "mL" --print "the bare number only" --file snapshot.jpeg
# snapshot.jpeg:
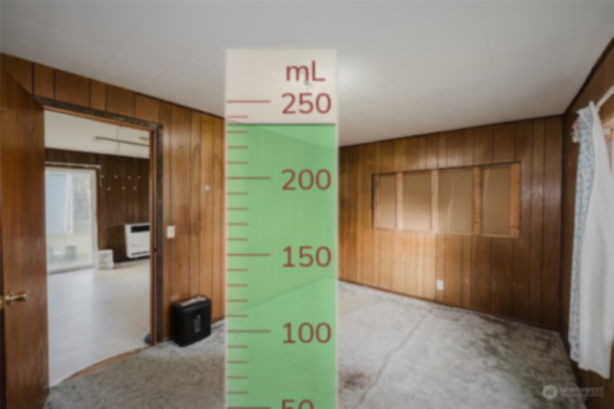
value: 235
